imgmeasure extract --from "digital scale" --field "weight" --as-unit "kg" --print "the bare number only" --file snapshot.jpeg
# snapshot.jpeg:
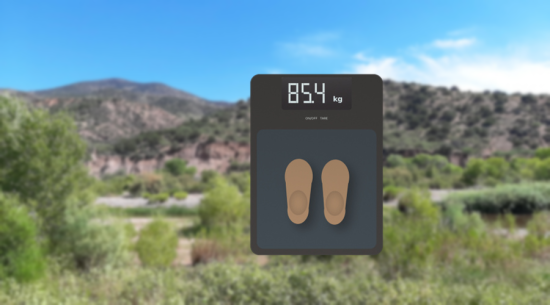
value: 85.4
